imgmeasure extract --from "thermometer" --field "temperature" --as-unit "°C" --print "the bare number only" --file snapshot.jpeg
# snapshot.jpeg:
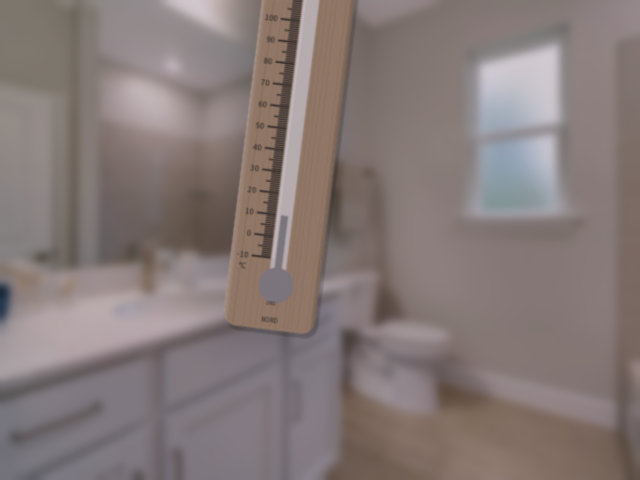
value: 10
